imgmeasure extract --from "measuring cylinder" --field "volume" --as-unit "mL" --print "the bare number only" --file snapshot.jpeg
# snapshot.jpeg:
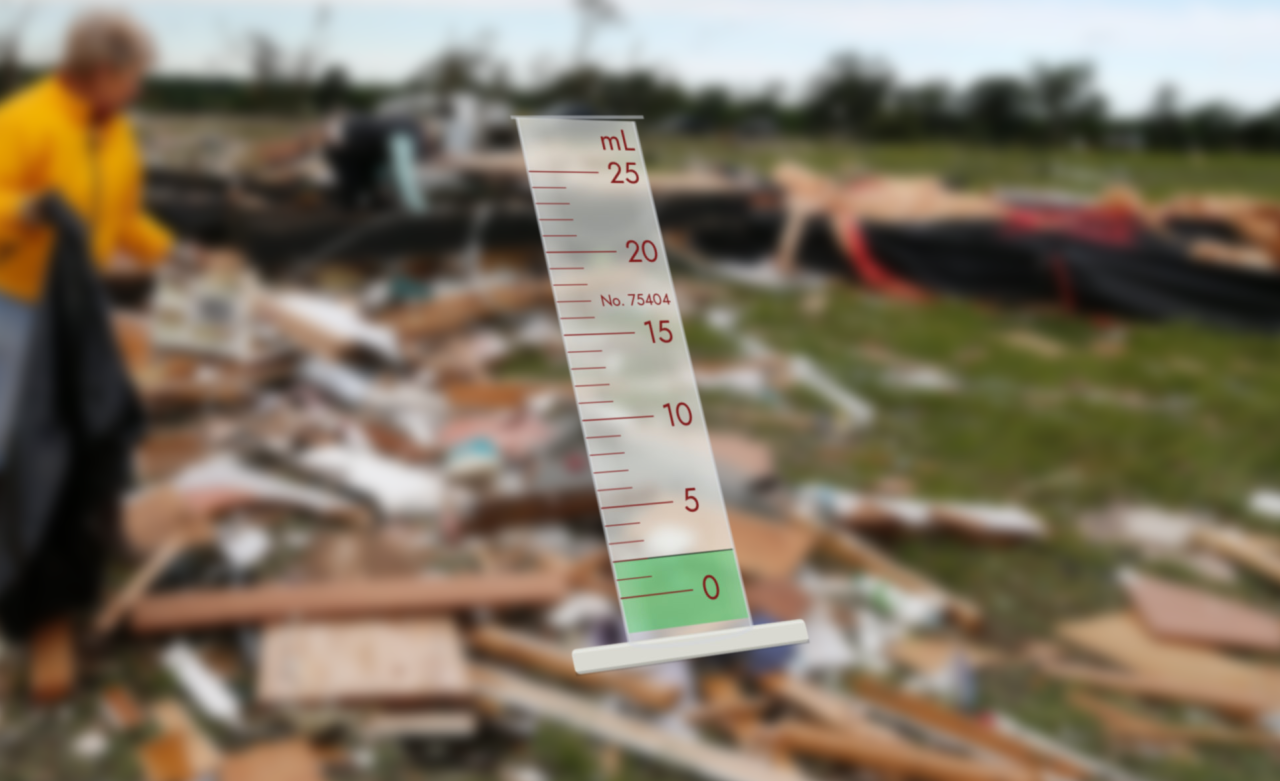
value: 2
